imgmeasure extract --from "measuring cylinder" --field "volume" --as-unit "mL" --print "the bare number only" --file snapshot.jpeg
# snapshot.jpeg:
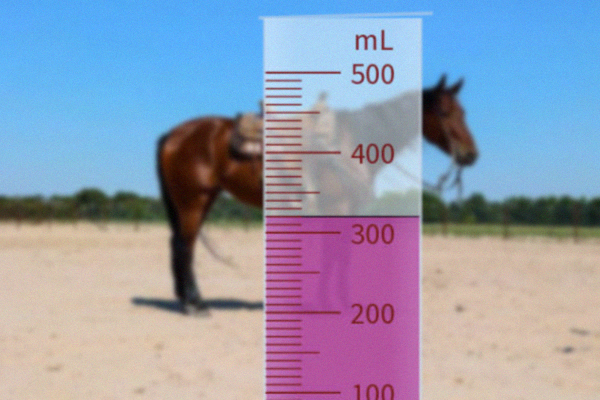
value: 320
